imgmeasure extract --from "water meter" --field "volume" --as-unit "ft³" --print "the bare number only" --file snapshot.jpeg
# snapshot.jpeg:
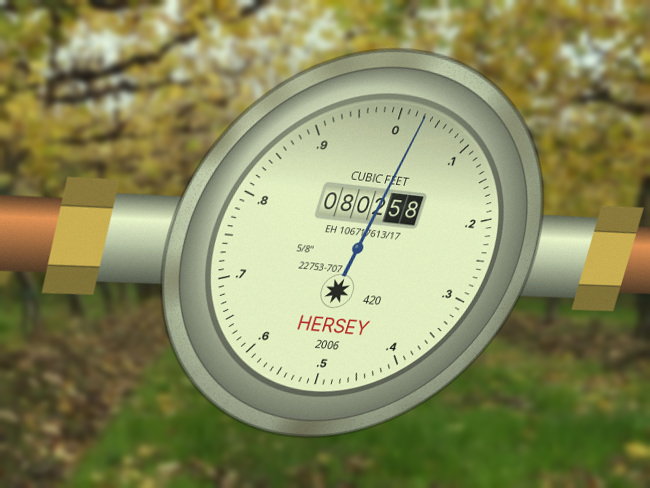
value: 80258.03
